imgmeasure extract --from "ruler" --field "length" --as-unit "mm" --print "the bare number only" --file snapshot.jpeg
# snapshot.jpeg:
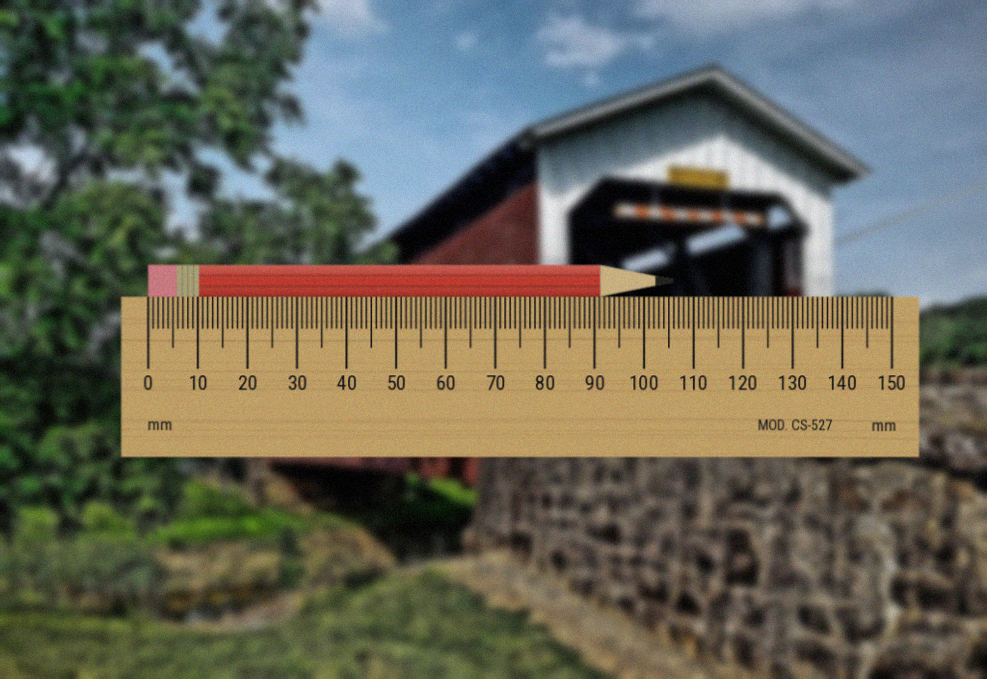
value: 106
